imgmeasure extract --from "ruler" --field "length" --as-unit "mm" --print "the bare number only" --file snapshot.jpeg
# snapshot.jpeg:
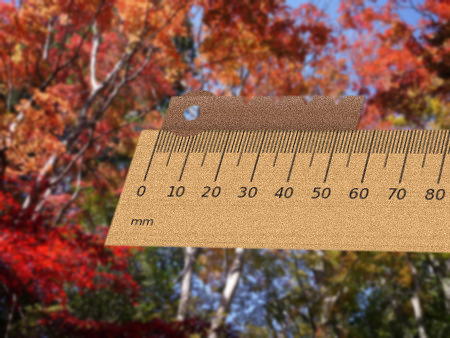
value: 55
